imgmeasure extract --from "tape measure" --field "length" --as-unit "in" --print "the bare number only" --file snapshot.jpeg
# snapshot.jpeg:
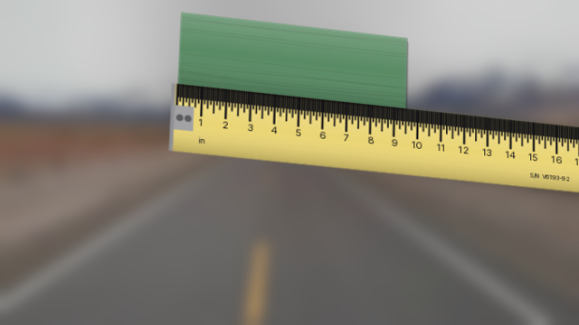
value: 9.5
